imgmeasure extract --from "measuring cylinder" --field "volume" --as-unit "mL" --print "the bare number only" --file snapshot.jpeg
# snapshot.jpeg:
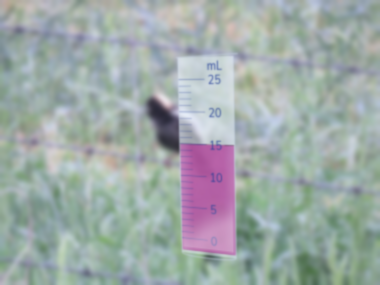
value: 15
